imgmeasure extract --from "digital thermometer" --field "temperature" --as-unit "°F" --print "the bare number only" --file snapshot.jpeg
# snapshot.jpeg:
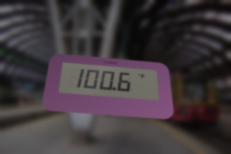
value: 100.6
